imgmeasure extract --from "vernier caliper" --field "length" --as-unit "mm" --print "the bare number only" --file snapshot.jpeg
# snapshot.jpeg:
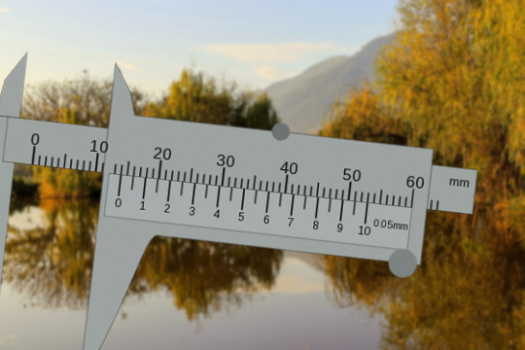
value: 14.0
